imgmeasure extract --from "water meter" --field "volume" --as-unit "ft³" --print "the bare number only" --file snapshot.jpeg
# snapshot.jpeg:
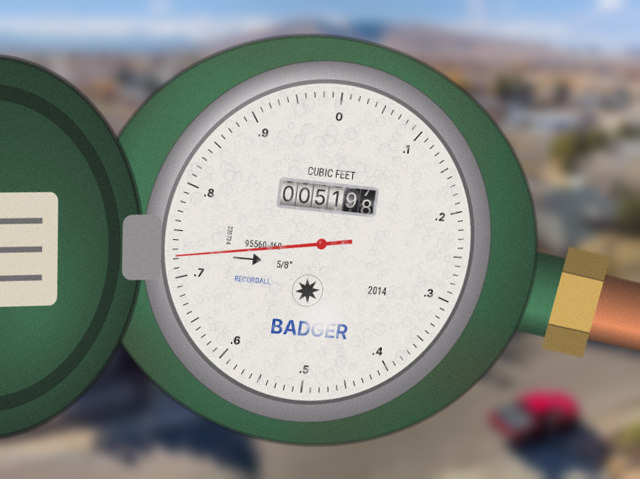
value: 5197.72
